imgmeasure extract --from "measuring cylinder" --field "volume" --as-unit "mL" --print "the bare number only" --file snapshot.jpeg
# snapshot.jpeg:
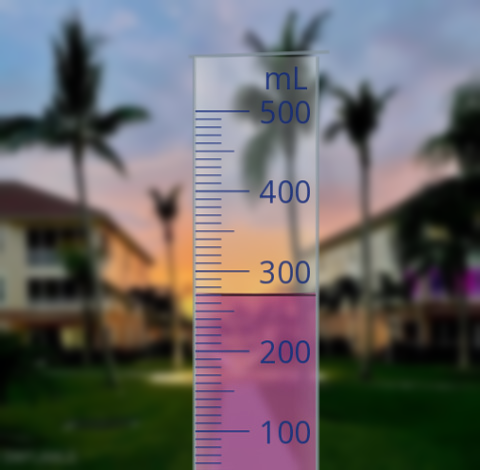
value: 270
